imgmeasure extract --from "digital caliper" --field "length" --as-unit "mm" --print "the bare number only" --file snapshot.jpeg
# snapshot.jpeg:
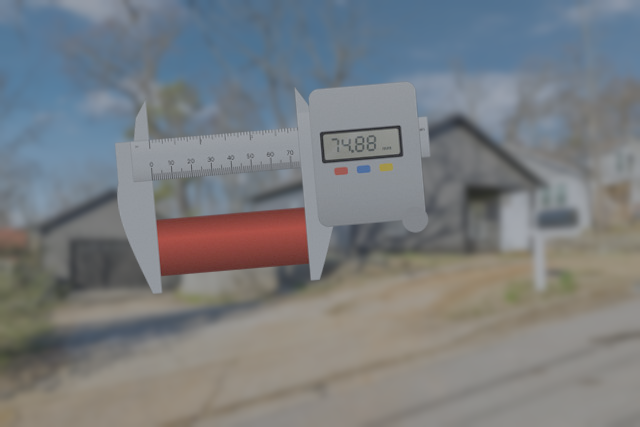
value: 74.88
